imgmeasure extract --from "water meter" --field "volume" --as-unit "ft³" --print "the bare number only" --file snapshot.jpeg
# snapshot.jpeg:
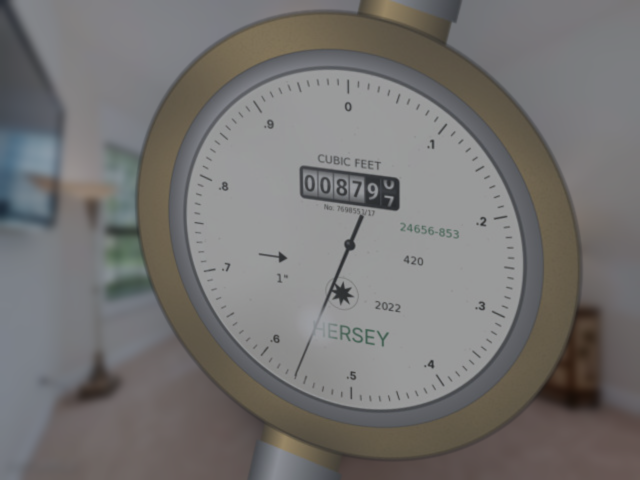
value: 8796.56
